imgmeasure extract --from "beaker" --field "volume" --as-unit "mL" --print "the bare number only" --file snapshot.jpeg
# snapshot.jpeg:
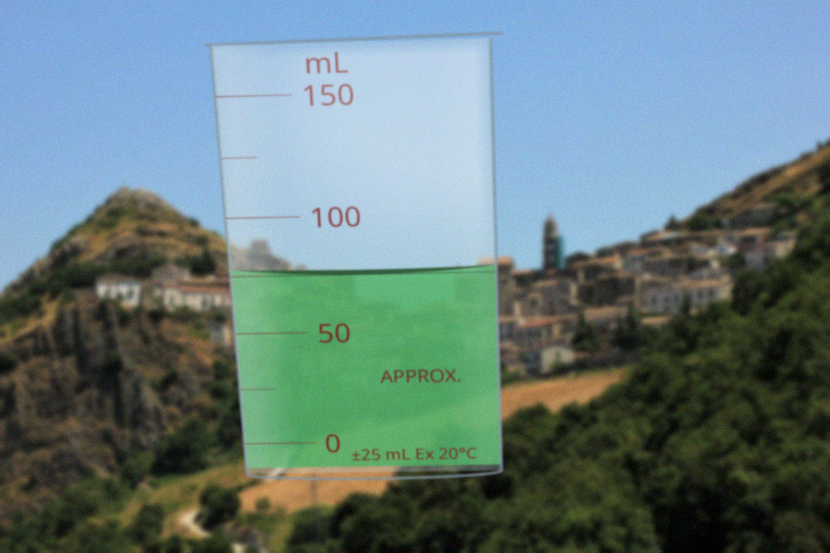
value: 75
